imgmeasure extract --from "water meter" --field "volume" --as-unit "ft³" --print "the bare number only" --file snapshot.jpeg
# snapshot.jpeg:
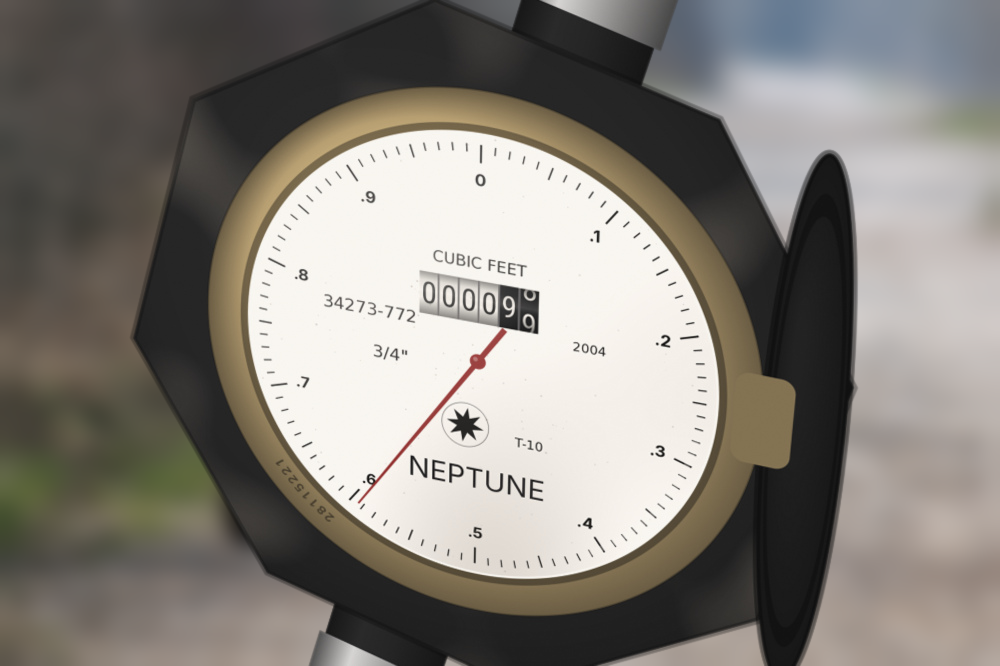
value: 98.59
